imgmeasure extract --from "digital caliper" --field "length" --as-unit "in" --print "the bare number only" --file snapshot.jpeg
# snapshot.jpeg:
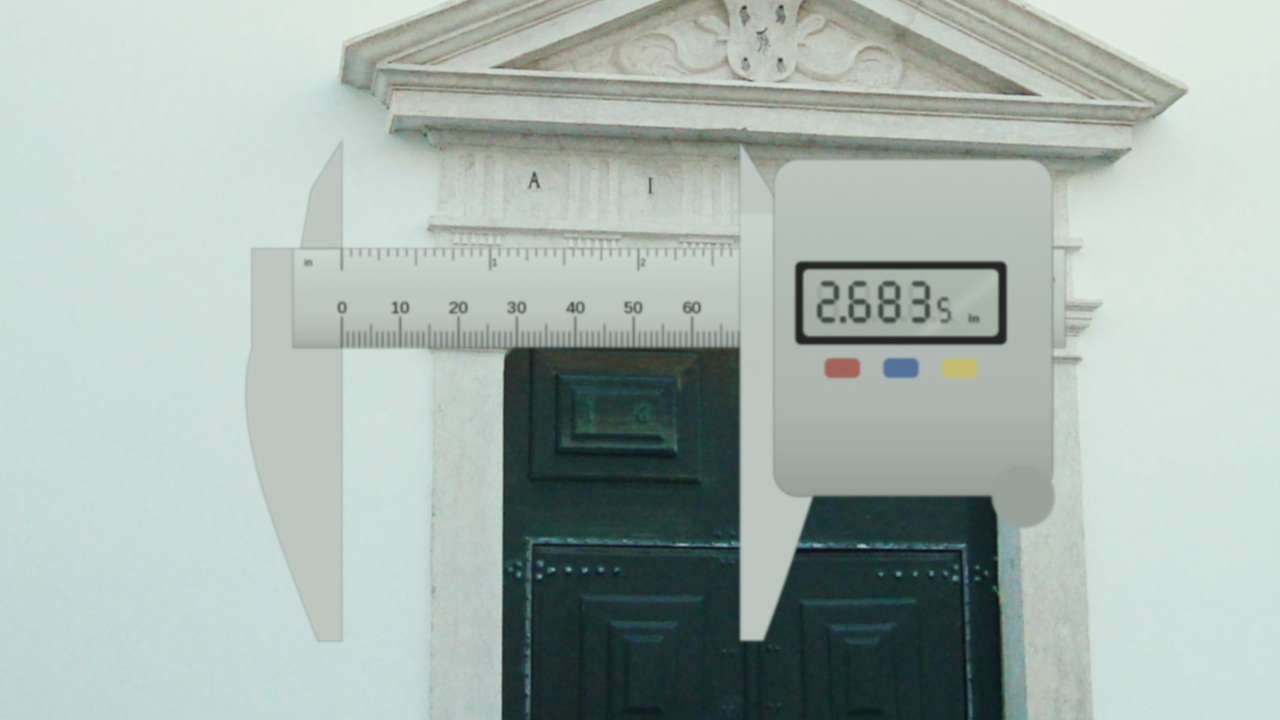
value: 2.6835
